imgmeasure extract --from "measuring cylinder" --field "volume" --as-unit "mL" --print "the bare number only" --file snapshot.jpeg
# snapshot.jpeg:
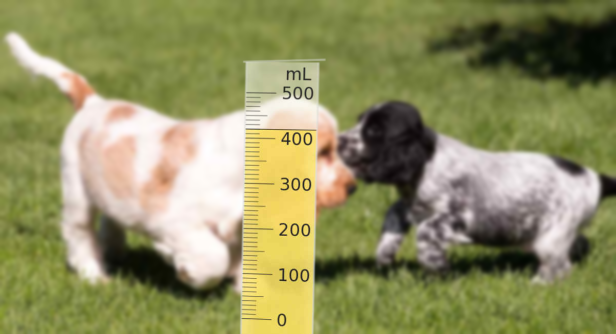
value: 420
